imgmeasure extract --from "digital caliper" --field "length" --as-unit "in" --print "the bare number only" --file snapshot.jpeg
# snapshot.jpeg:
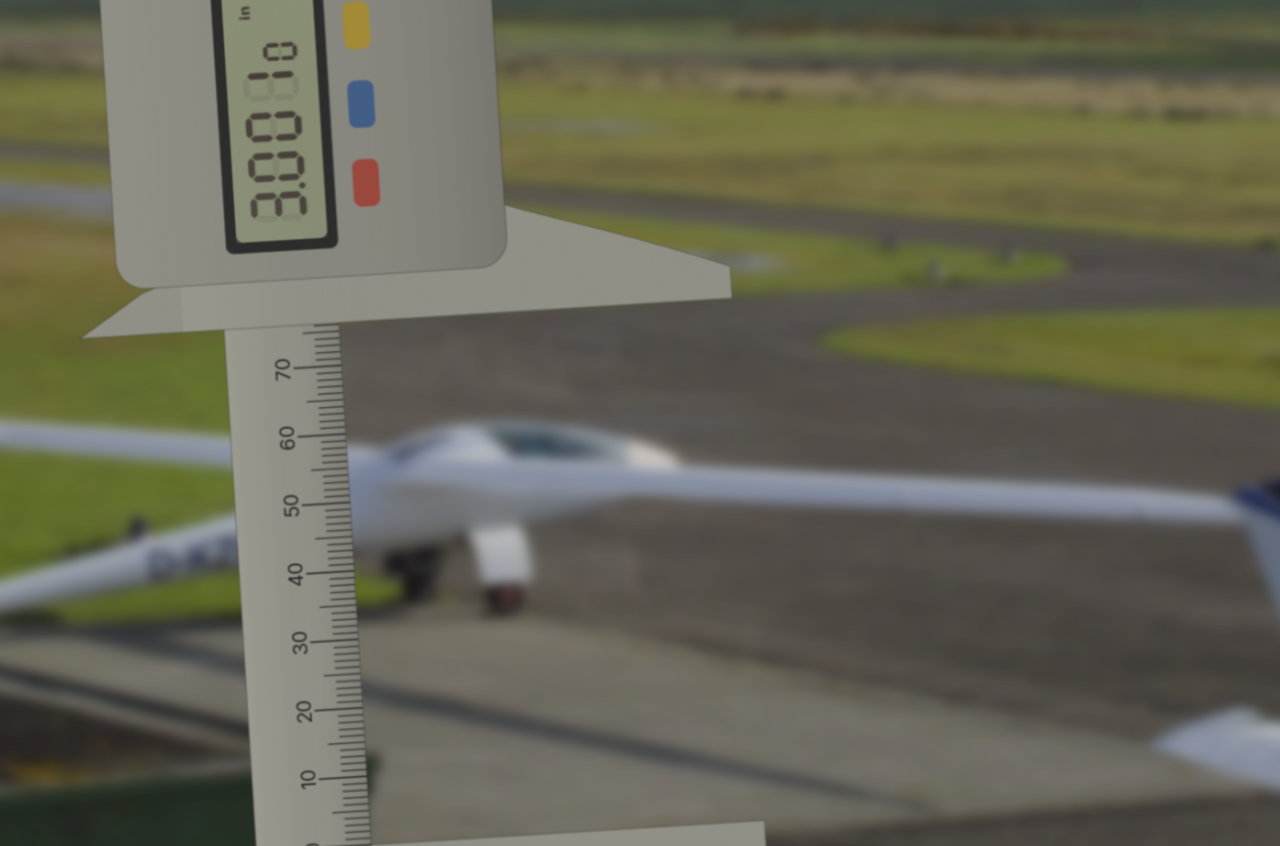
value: 3.0010
